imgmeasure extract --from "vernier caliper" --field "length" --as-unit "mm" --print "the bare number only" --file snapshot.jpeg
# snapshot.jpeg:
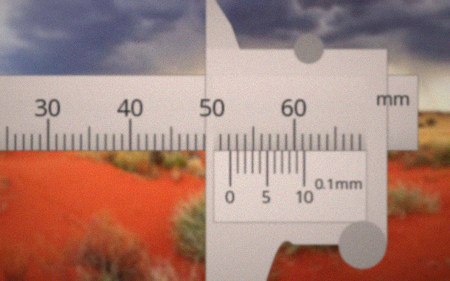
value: 52.2
